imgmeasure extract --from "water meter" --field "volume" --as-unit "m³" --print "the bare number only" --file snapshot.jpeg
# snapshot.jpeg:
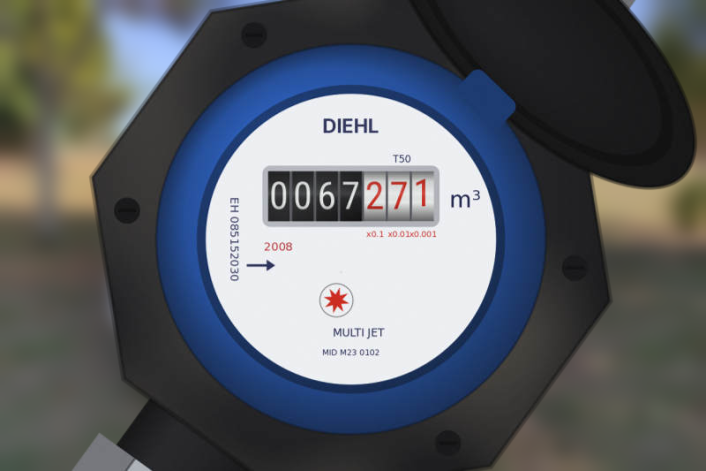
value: 67.271
